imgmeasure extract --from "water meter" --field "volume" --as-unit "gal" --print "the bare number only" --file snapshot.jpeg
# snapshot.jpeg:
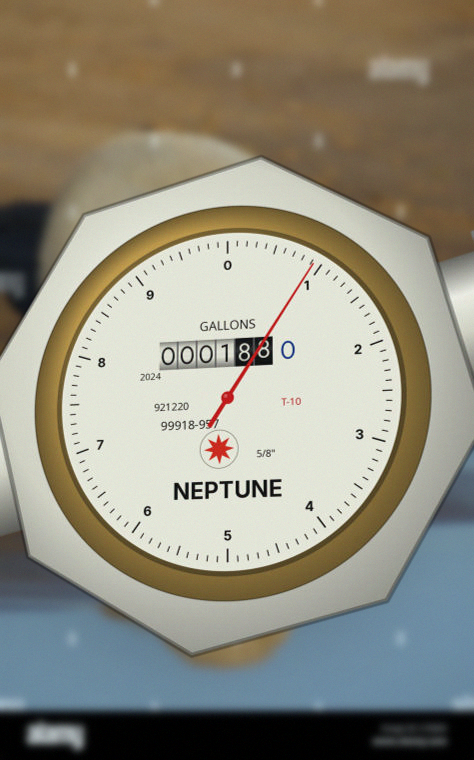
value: 1880.9
